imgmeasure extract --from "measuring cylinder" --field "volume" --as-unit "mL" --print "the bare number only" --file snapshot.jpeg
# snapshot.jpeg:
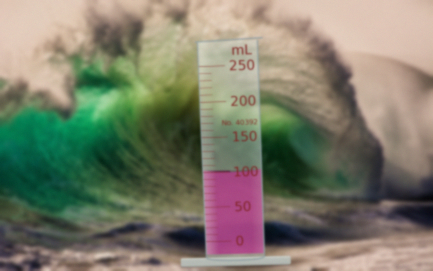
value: 100
